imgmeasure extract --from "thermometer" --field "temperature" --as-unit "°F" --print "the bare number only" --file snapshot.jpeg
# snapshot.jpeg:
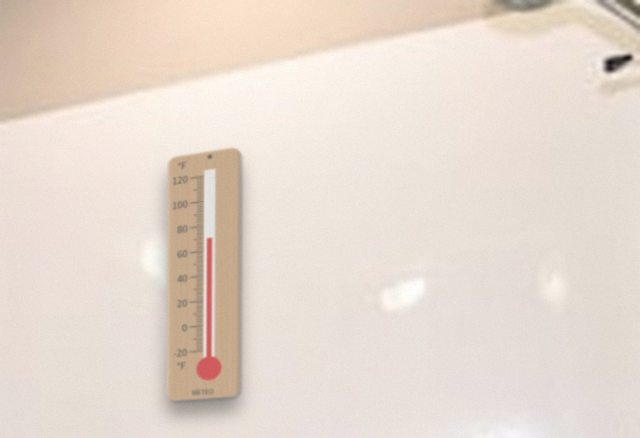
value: 70
